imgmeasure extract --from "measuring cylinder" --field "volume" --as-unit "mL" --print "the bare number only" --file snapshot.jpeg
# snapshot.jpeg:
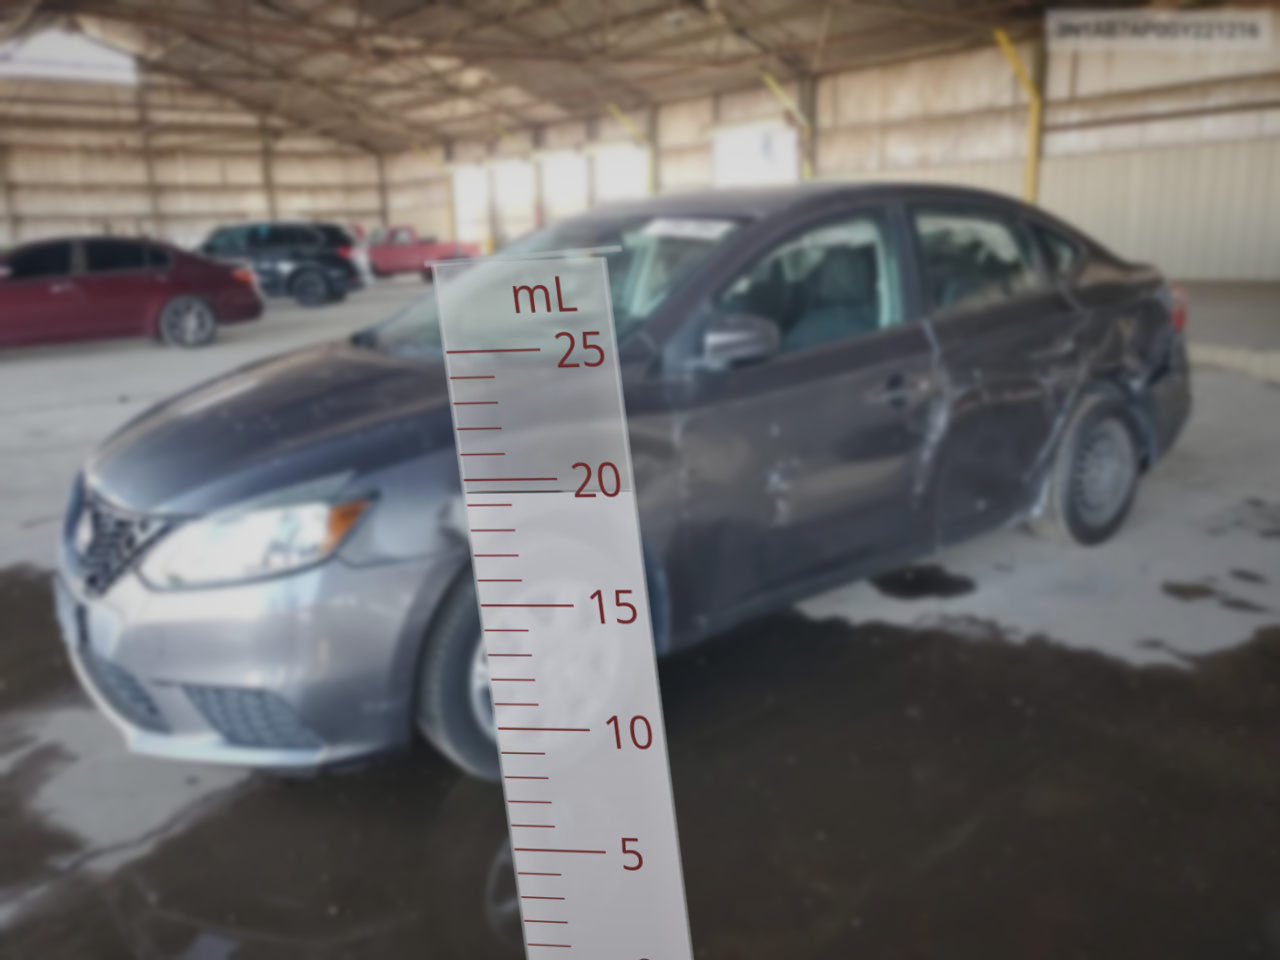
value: 19.5
